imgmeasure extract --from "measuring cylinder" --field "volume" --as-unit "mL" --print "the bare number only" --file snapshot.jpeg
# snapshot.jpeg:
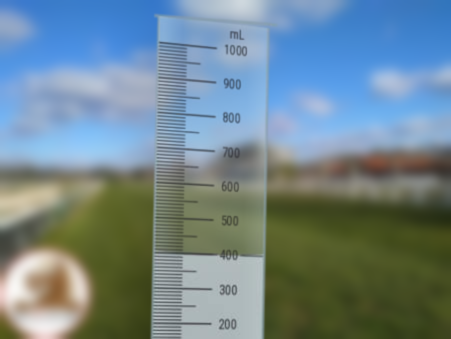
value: 400
